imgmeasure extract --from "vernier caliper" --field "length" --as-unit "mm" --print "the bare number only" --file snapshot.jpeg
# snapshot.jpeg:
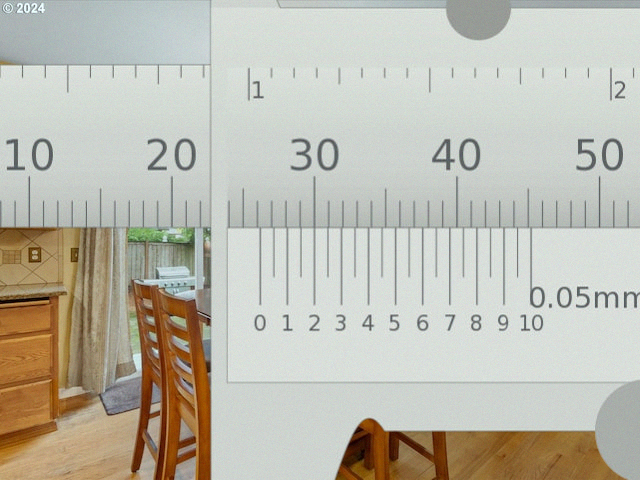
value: 26.2
